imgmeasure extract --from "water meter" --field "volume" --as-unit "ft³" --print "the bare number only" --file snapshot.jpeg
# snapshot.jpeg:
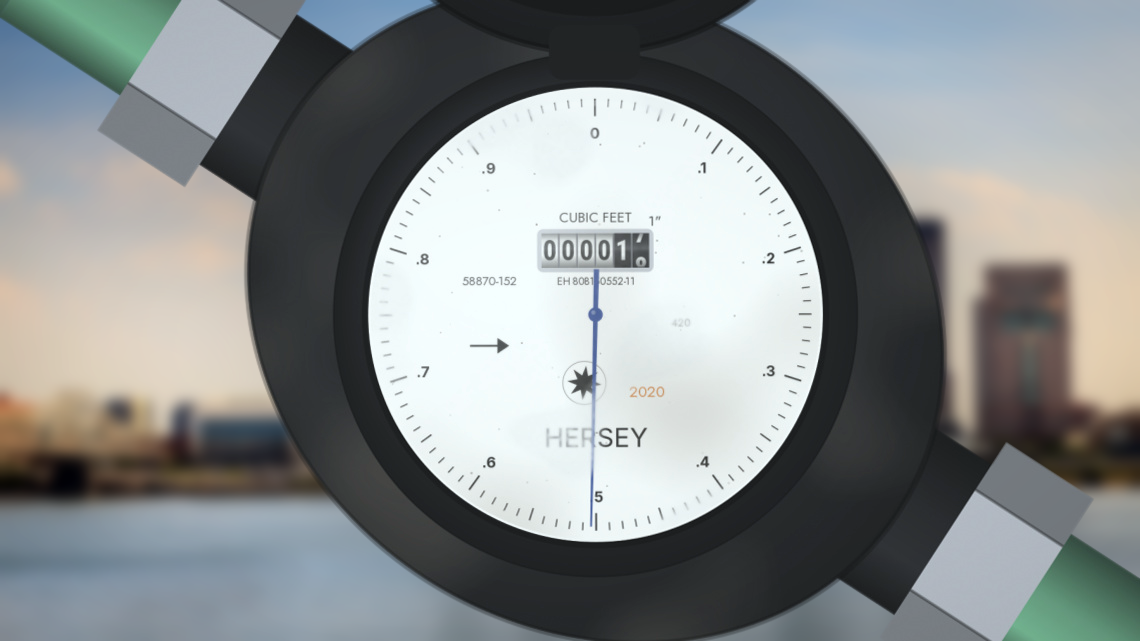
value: 17.50
